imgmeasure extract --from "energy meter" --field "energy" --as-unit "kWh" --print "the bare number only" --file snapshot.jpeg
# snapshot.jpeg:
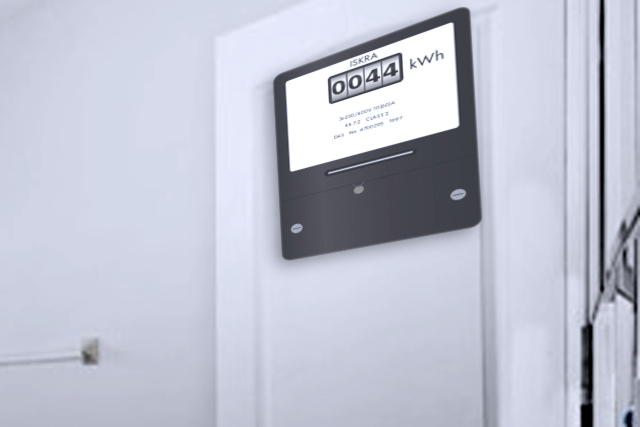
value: 44
